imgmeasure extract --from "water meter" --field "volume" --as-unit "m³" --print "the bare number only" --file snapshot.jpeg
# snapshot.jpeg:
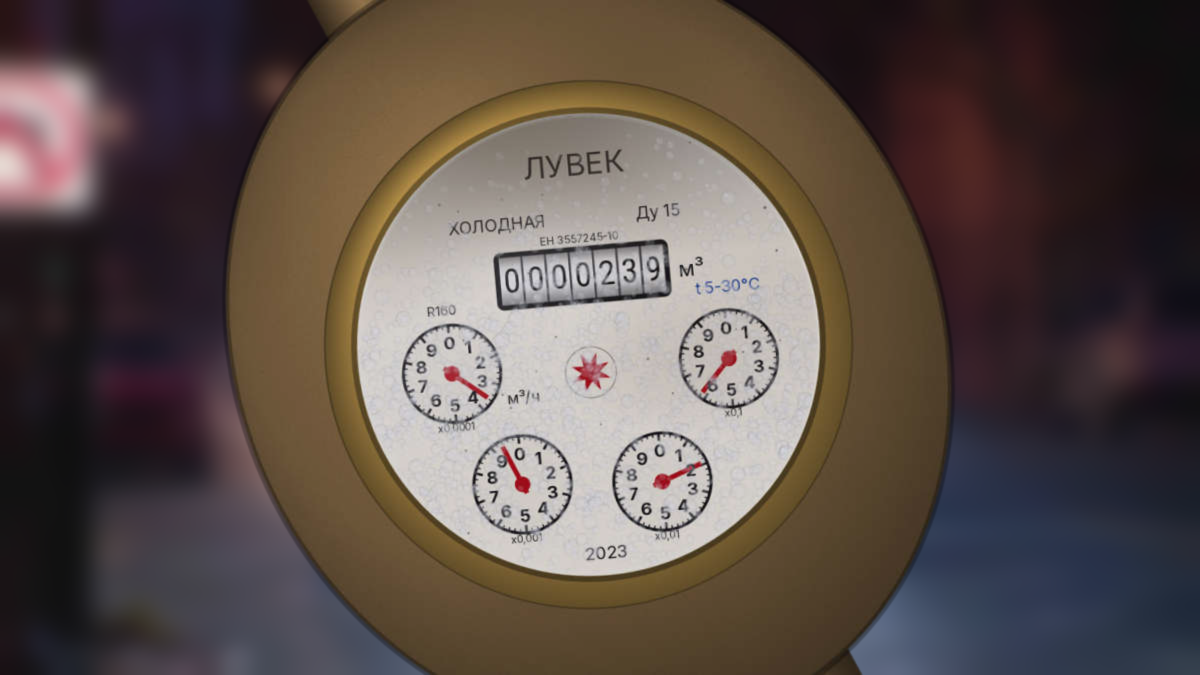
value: 239.6193
